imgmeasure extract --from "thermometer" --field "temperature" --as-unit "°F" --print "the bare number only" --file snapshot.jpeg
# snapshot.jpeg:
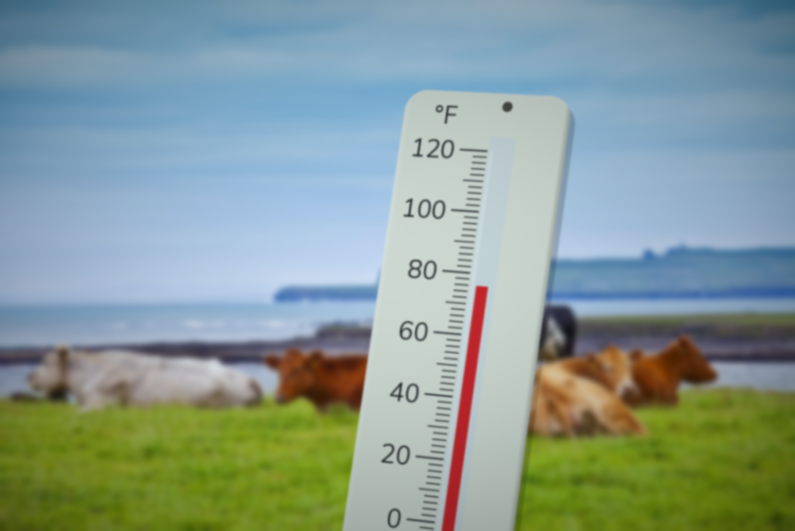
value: 76
